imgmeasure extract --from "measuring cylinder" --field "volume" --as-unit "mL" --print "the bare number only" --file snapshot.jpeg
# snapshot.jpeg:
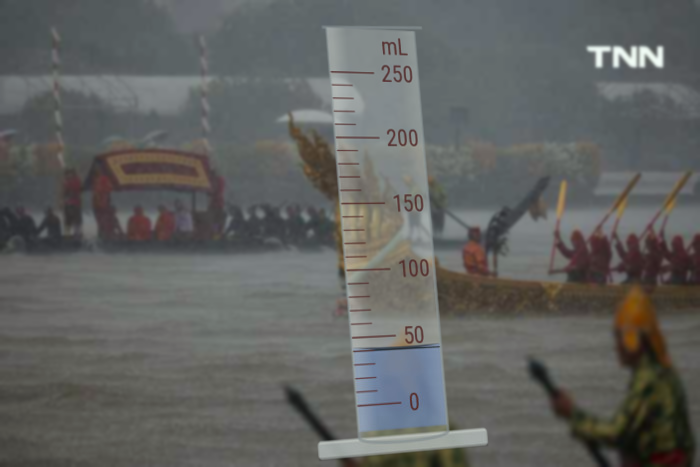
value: 40
